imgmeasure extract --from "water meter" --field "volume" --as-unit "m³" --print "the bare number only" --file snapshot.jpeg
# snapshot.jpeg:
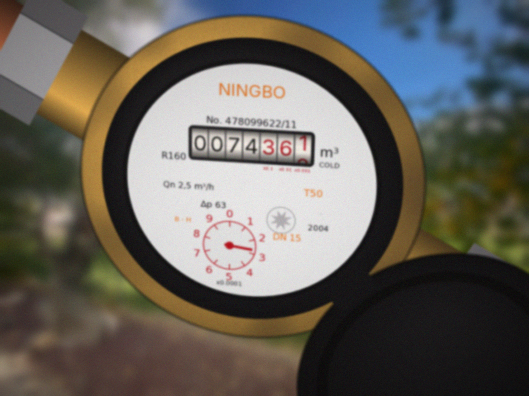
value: 74.3612
